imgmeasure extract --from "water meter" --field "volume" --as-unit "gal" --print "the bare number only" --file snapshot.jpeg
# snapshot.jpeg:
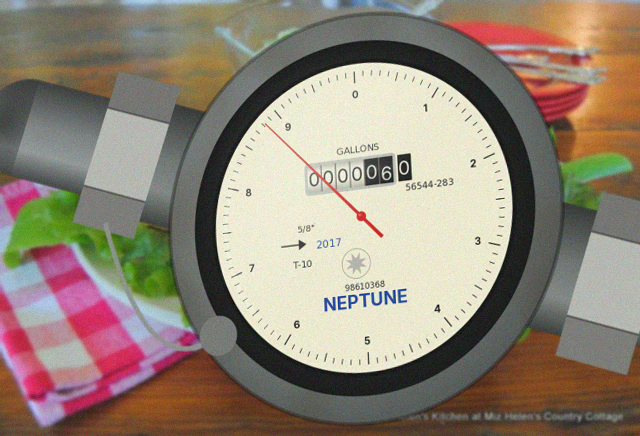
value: 58.8
